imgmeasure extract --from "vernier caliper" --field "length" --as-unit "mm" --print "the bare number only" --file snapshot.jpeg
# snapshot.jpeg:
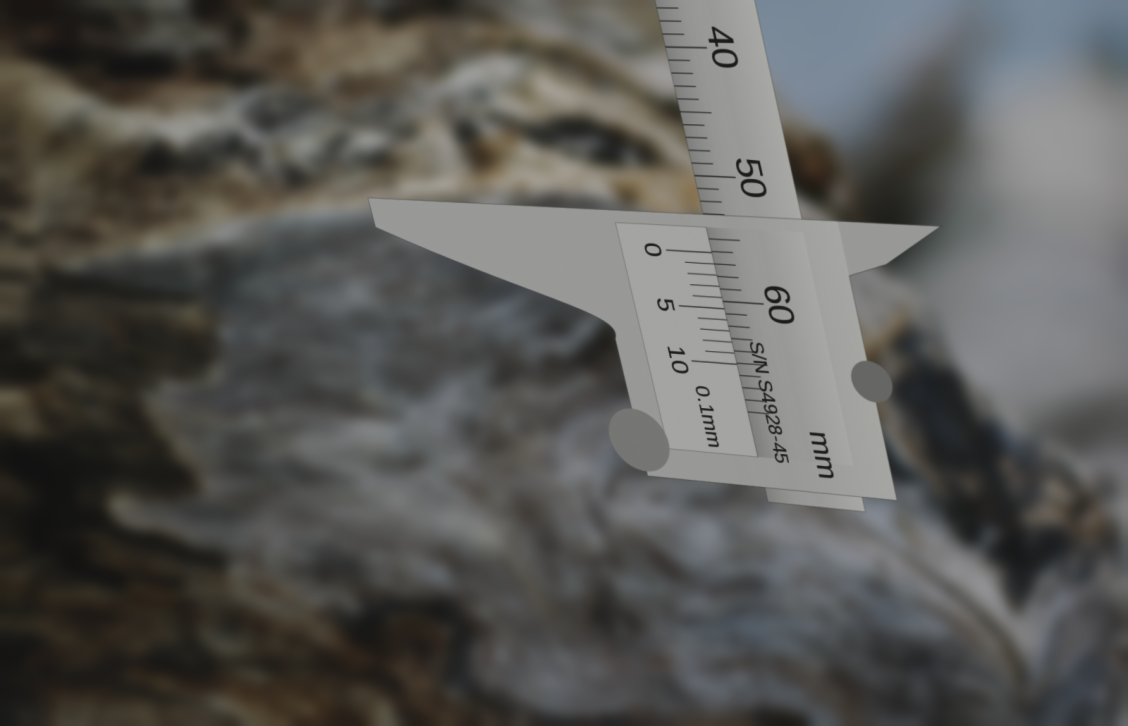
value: 56.1
